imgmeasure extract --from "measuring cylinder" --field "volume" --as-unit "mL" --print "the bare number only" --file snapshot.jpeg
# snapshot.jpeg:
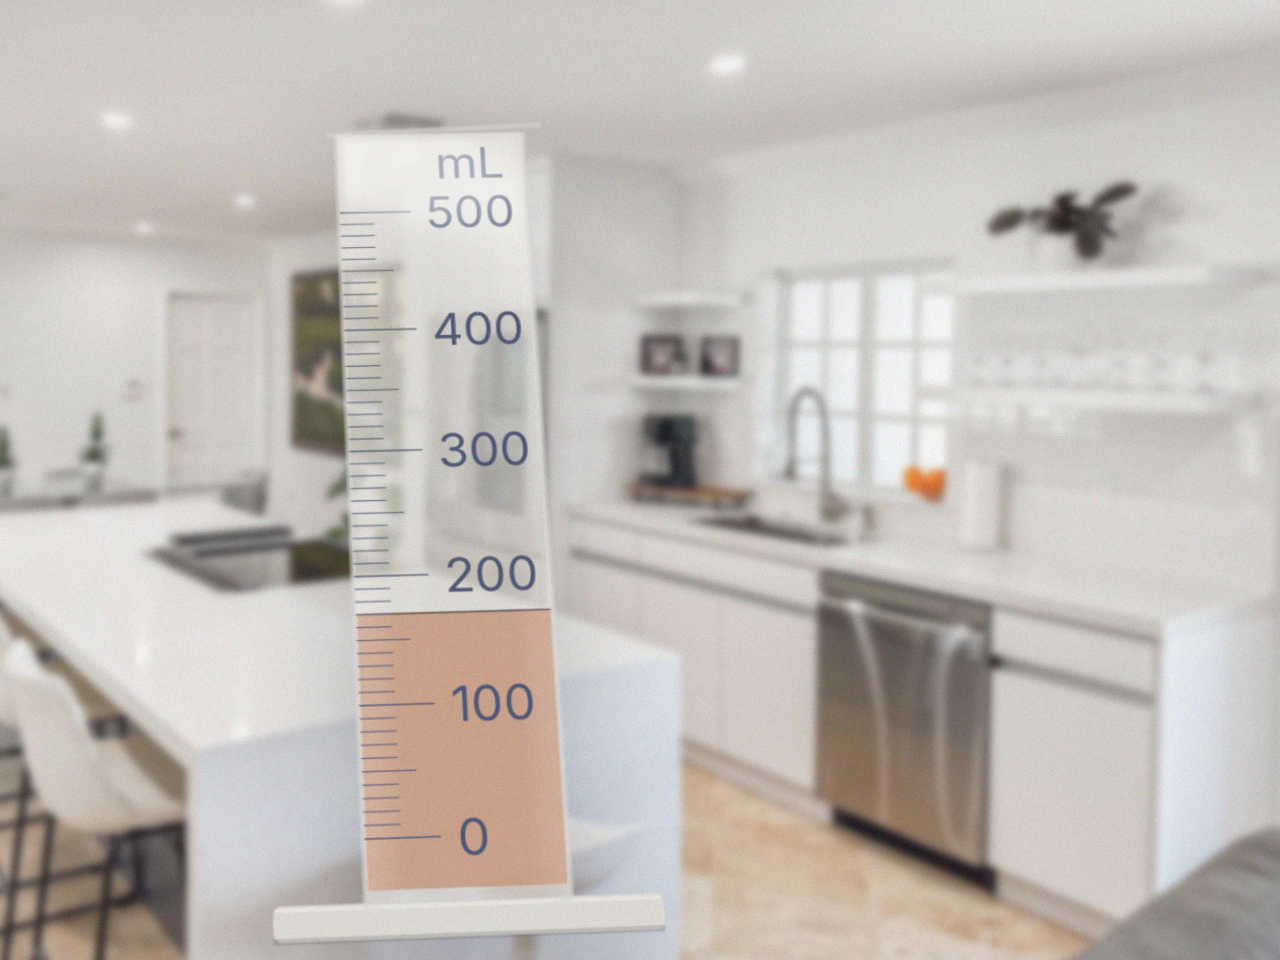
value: 170
